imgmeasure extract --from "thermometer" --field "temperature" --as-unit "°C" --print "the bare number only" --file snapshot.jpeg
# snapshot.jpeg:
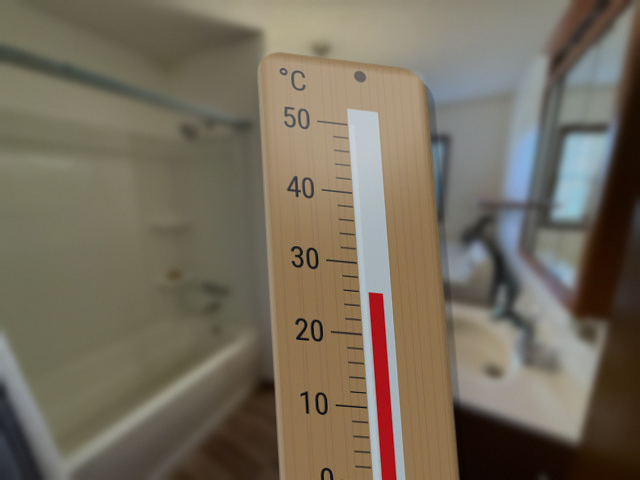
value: 26
